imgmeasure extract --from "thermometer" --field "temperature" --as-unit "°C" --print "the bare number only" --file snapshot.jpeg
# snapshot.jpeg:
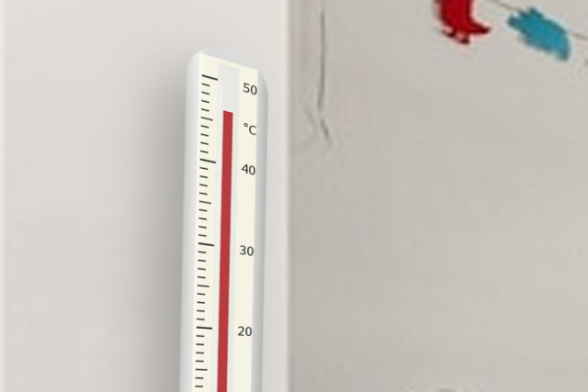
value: 46.5
